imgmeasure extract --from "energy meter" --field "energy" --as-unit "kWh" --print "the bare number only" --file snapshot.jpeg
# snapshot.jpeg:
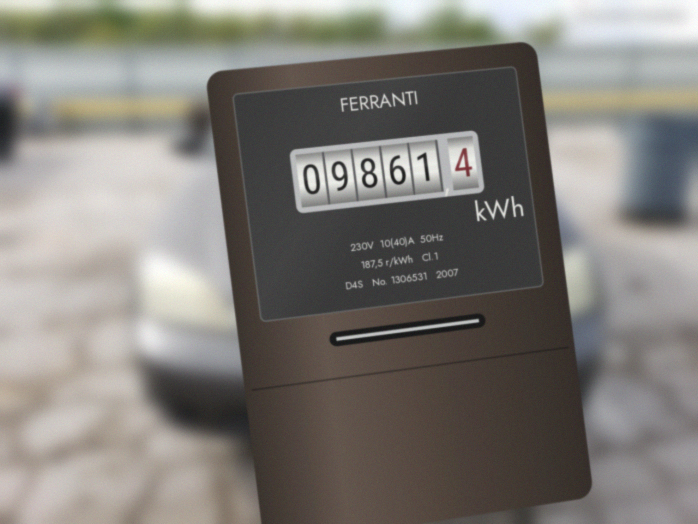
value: 9861.4
